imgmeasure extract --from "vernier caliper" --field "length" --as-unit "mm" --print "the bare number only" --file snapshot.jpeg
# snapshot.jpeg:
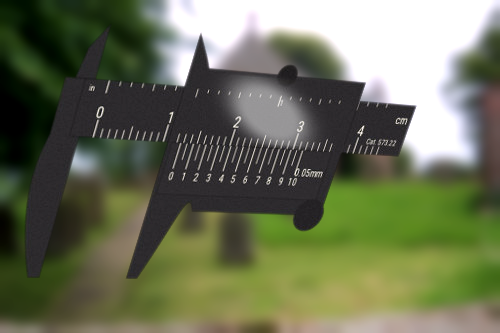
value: 12.6
